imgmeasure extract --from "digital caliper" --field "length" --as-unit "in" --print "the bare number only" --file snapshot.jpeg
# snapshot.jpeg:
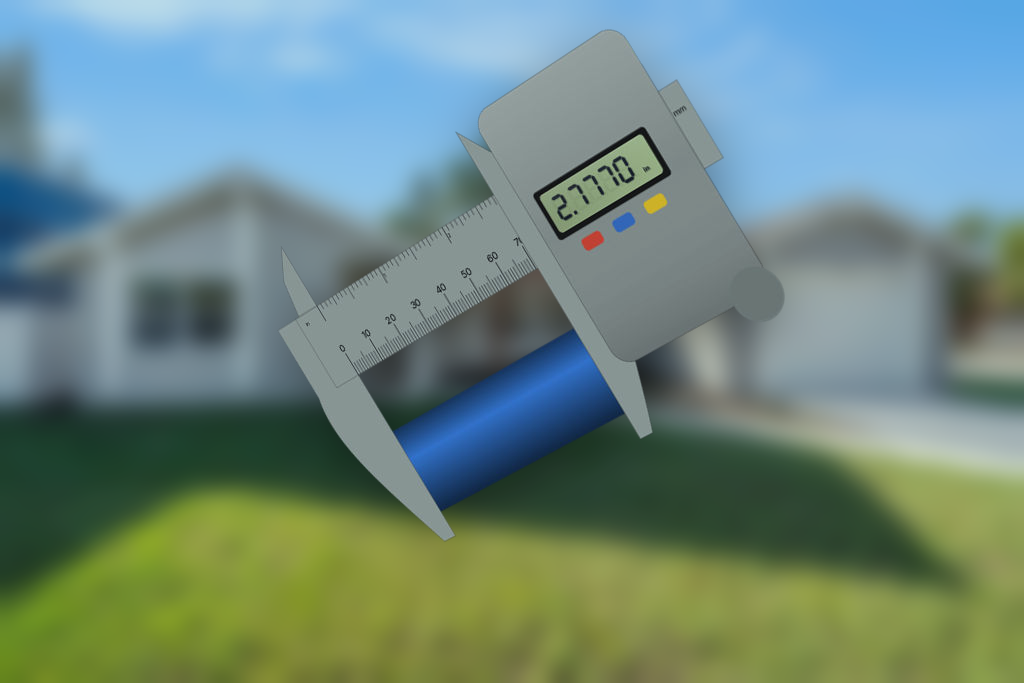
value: 2.7770
